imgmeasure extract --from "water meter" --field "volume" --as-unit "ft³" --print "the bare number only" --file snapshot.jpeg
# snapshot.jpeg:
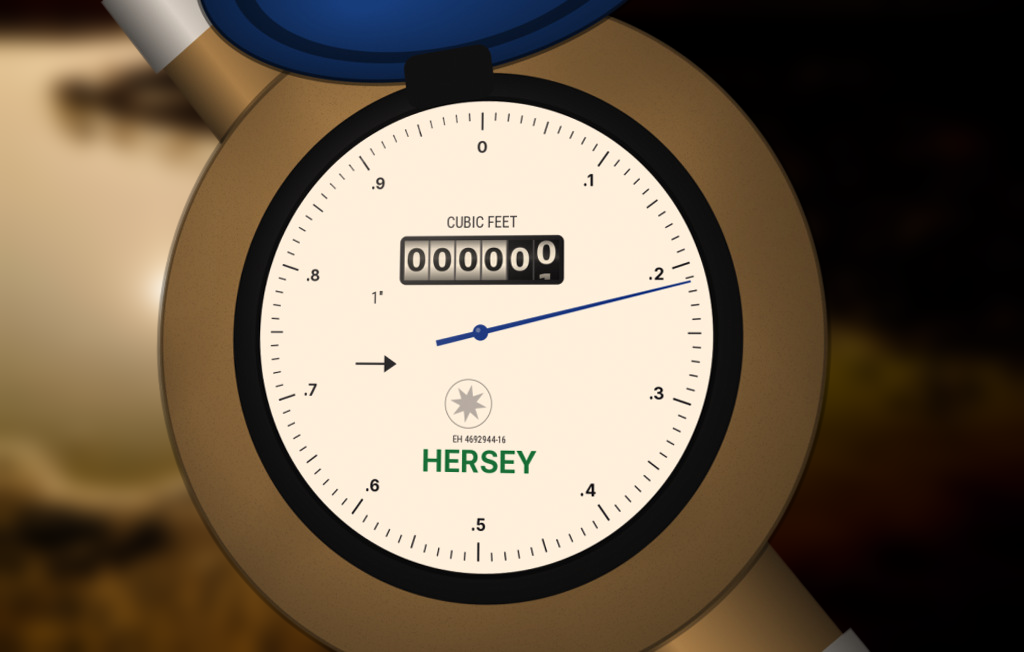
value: 0.21
